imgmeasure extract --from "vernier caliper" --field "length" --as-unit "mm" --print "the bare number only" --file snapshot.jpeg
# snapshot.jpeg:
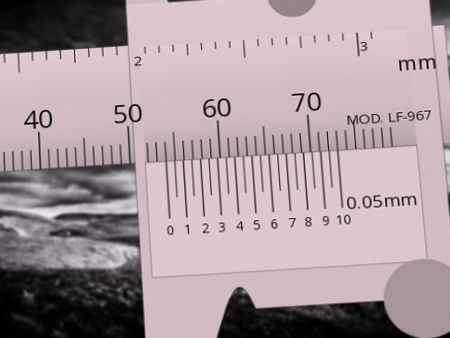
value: 54.0
